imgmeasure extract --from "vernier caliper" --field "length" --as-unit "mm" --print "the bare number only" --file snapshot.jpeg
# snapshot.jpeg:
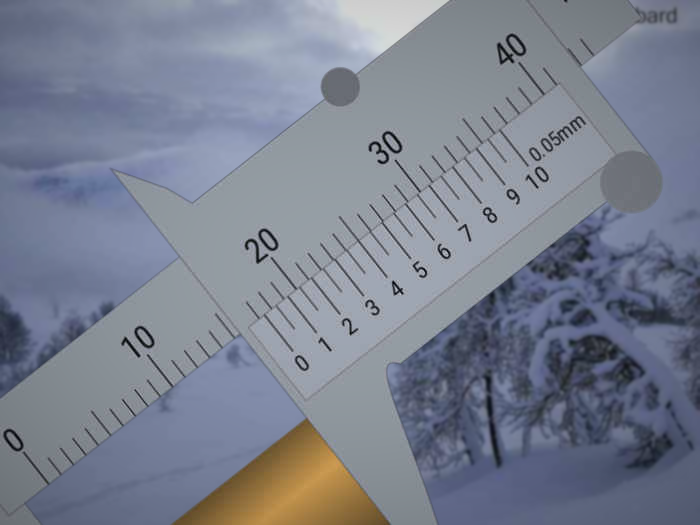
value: 17.4
